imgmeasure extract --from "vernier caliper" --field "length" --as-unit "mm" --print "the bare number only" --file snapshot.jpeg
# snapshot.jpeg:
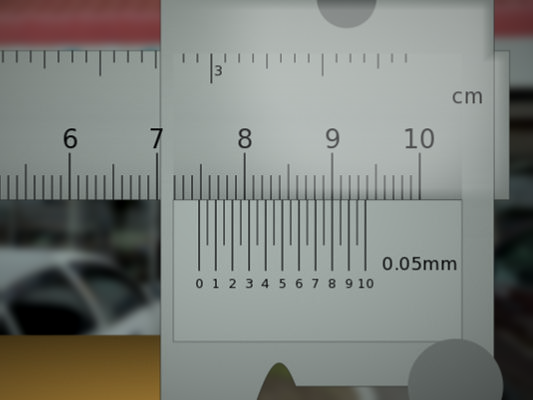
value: 74.8
